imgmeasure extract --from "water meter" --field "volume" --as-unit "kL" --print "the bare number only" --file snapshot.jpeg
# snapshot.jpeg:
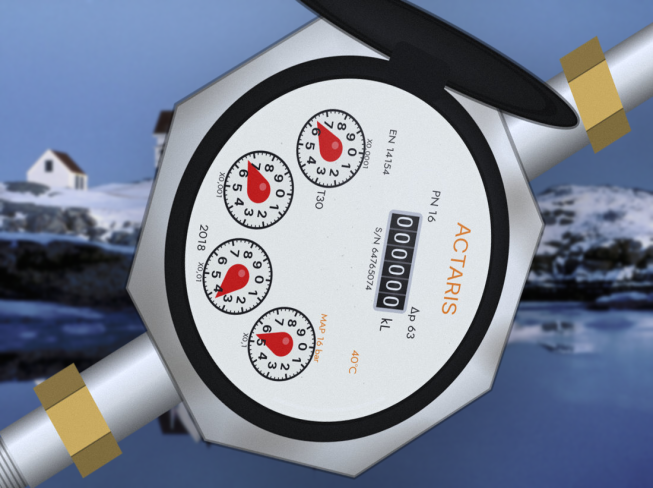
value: 0.5366
